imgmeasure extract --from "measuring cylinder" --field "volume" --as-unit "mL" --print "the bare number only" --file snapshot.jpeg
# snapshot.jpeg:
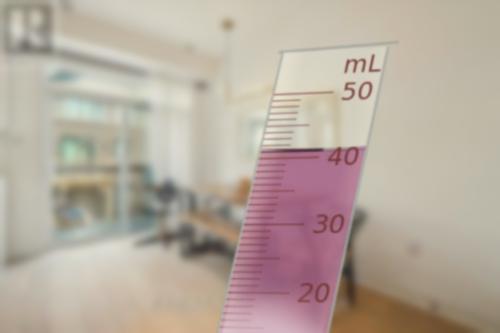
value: 41
